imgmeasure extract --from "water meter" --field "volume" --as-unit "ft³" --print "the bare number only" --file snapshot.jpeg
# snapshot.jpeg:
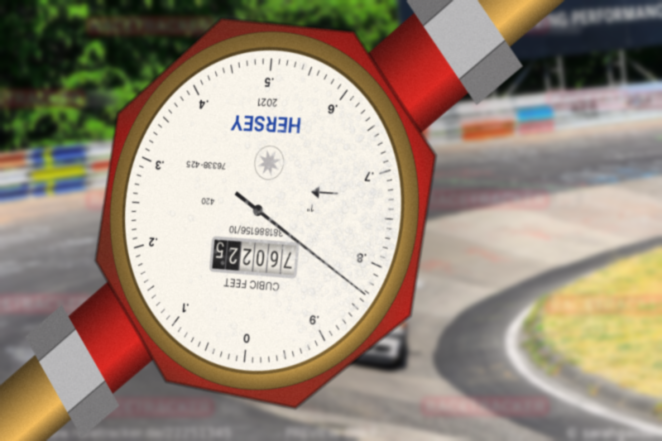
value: 760224.83
